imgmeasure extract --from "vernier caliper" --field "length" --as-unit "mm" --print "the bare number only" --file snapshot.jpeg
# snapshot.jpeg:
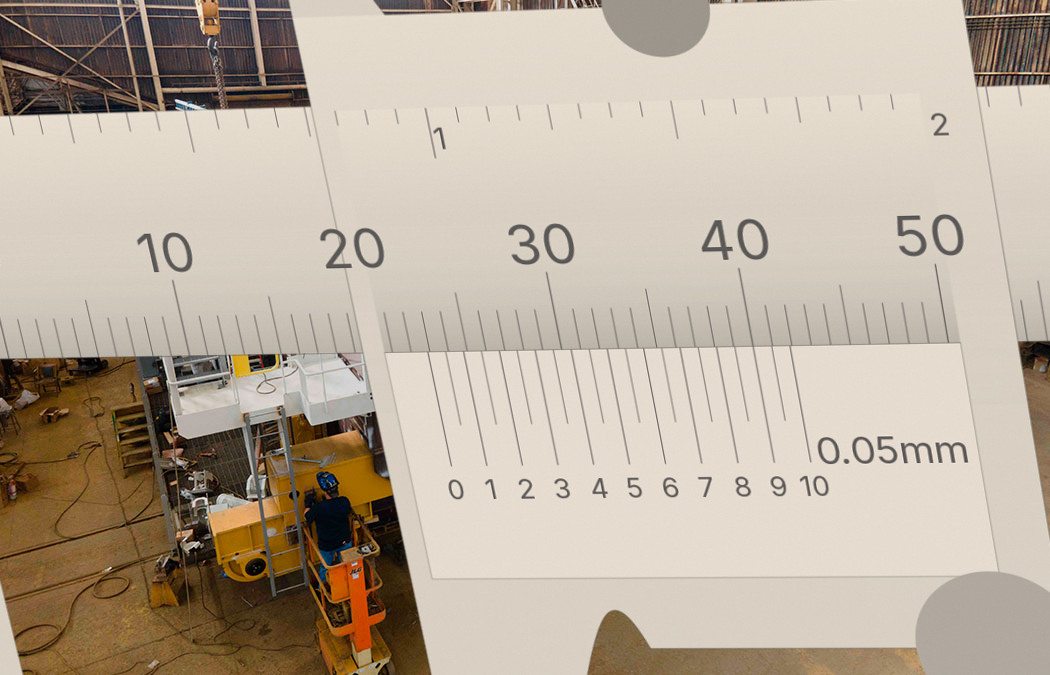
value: 22.9
